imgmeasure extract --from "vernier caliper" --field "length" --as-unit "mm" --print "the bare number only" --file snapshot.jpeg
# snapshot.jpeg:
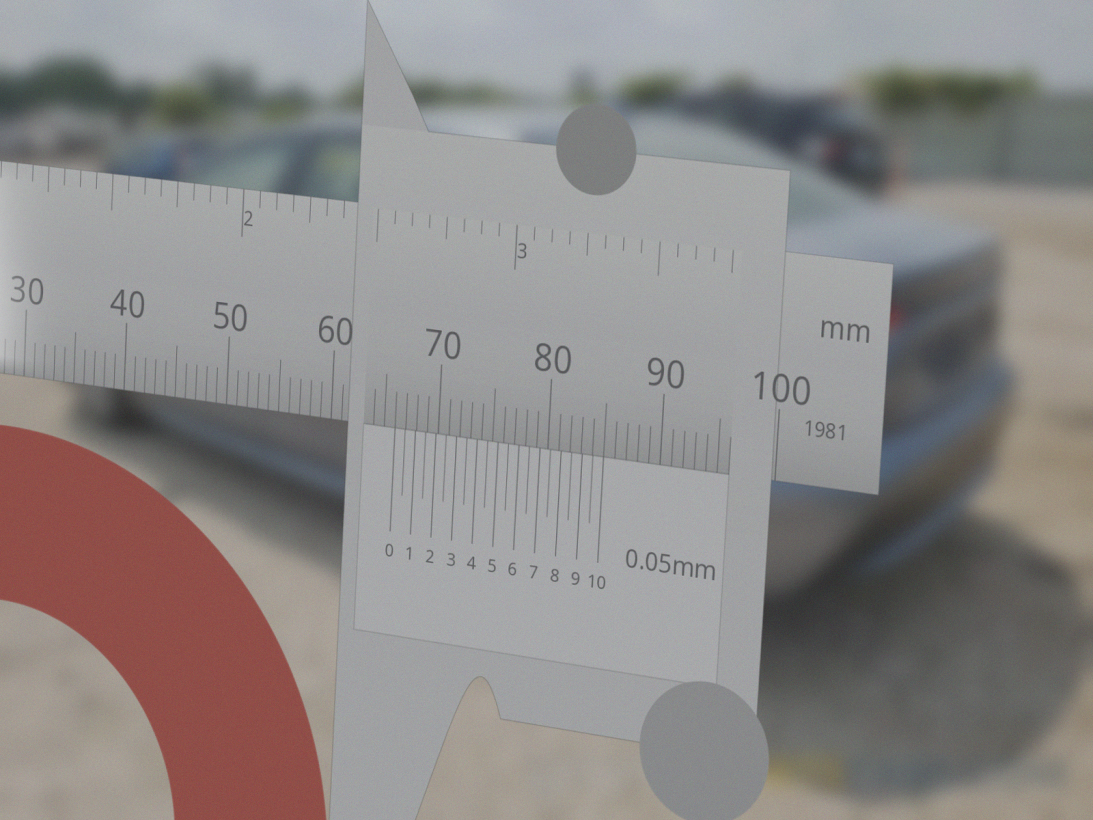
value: 66.0
